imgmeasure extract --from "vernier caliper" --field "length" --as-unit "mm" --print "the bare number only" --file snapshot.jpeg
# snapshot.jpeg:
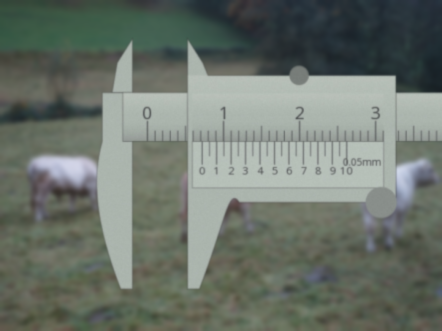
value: 7.2
